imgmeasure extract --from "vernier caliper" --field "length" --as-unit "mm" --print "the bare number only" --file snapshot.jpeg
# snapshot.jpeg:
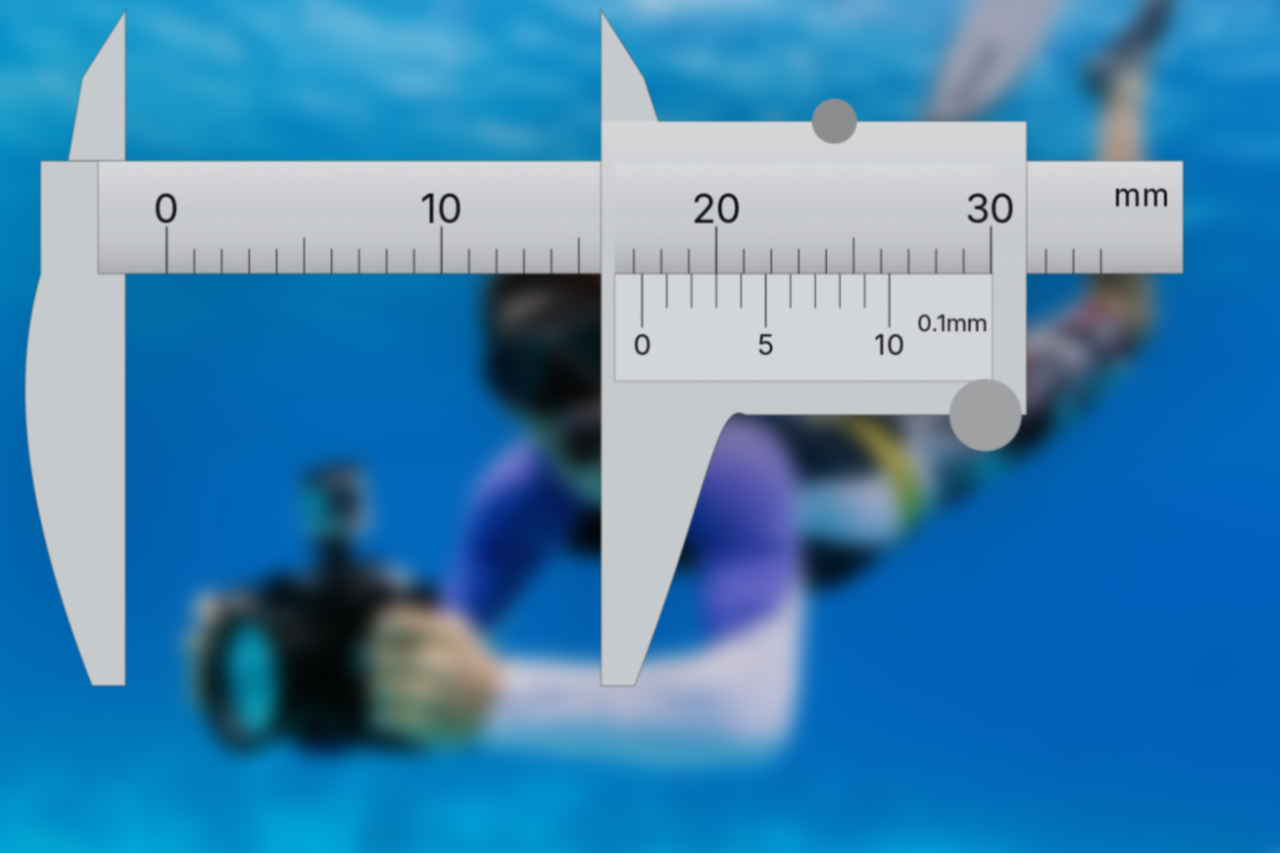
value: 17.3
